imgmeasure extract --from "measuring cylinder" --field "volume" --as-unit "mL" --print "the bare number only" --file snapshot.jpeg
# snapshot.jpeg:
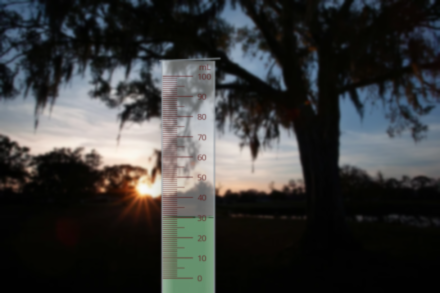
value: 30
